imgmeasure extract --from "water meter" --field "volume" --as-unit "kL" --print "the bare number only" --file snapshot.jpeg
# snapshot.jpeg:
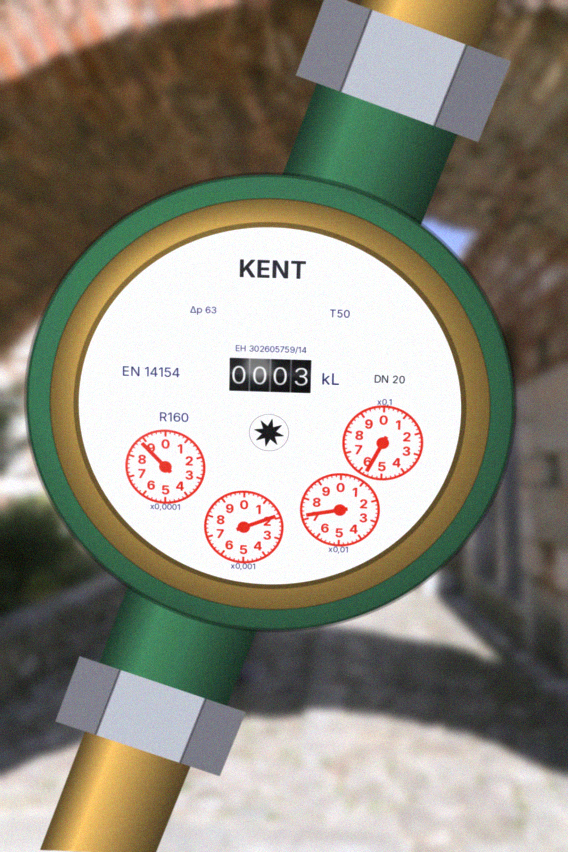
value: 3.5718
